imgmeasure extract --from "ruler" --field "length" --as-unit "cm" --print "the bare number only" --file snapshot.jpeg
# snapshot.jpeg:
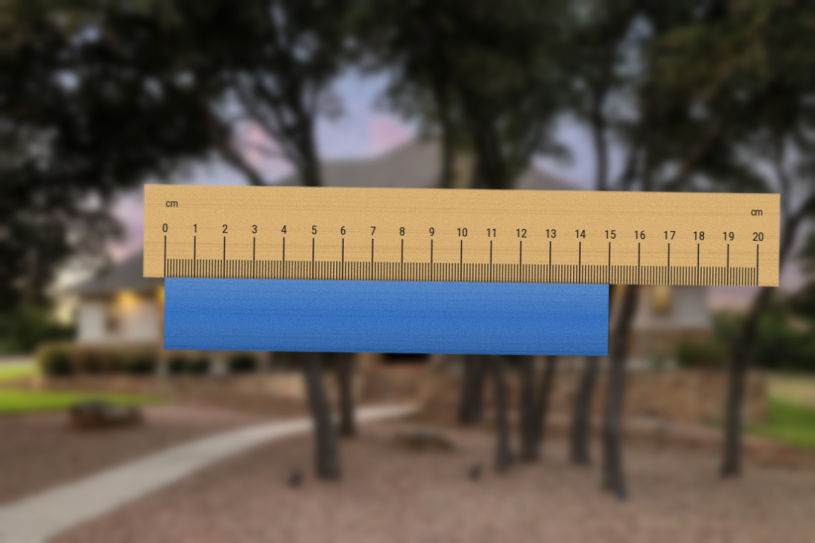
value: 15
